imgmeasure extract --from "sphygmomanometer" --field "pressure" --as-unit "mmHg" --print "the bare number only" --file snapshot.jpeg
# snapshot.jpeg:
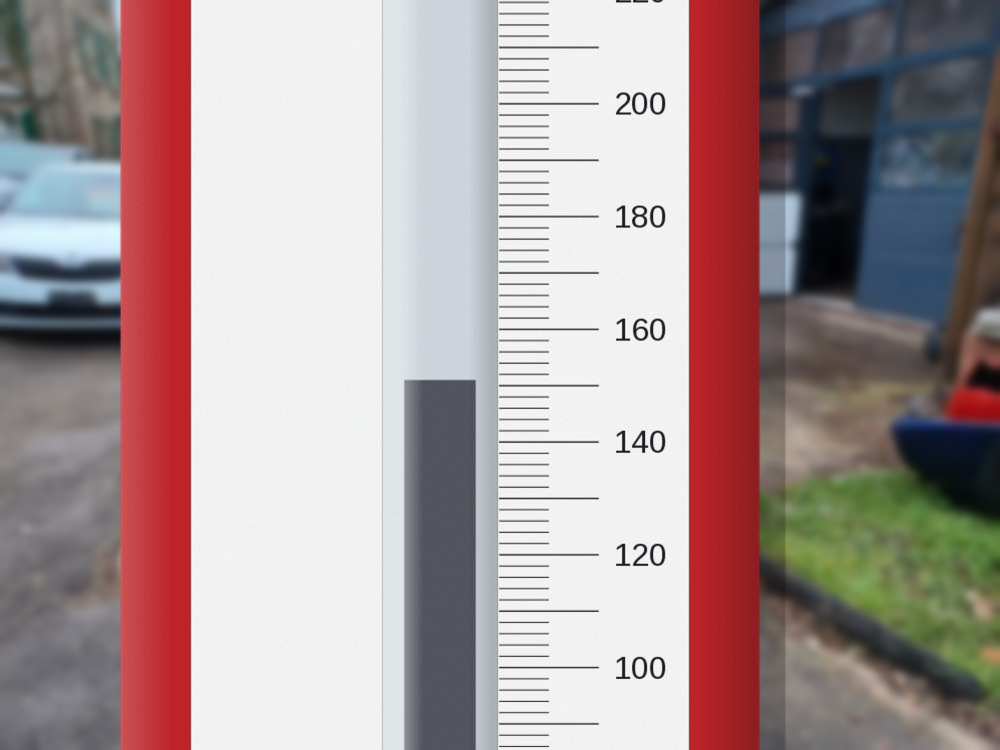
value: 151
